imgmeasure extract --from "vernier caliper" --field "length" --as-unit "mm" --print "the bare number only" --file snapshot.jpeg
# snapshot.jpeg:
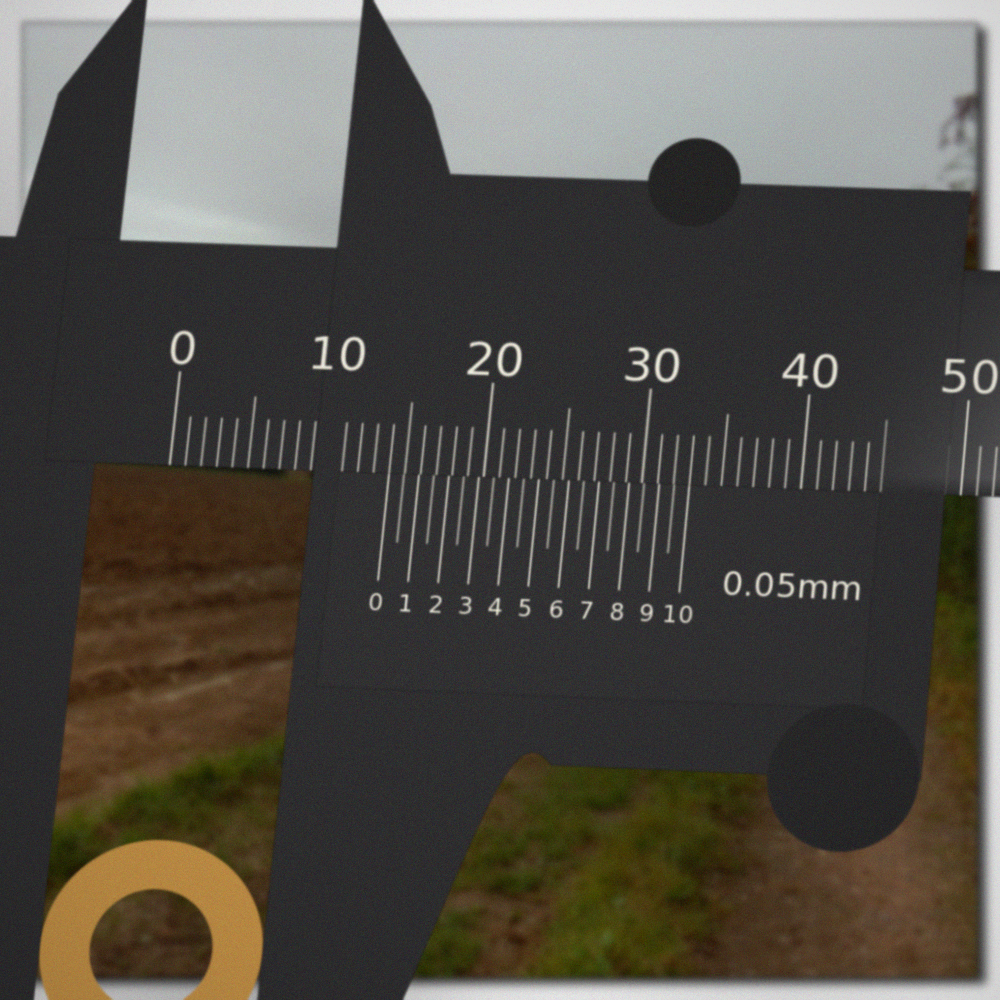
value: 14.0
